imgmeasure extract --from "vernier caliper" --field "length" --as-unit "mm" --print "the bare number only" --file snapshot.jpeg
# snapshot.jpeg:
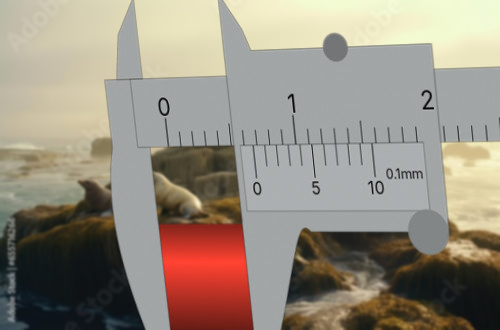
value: 6.7
